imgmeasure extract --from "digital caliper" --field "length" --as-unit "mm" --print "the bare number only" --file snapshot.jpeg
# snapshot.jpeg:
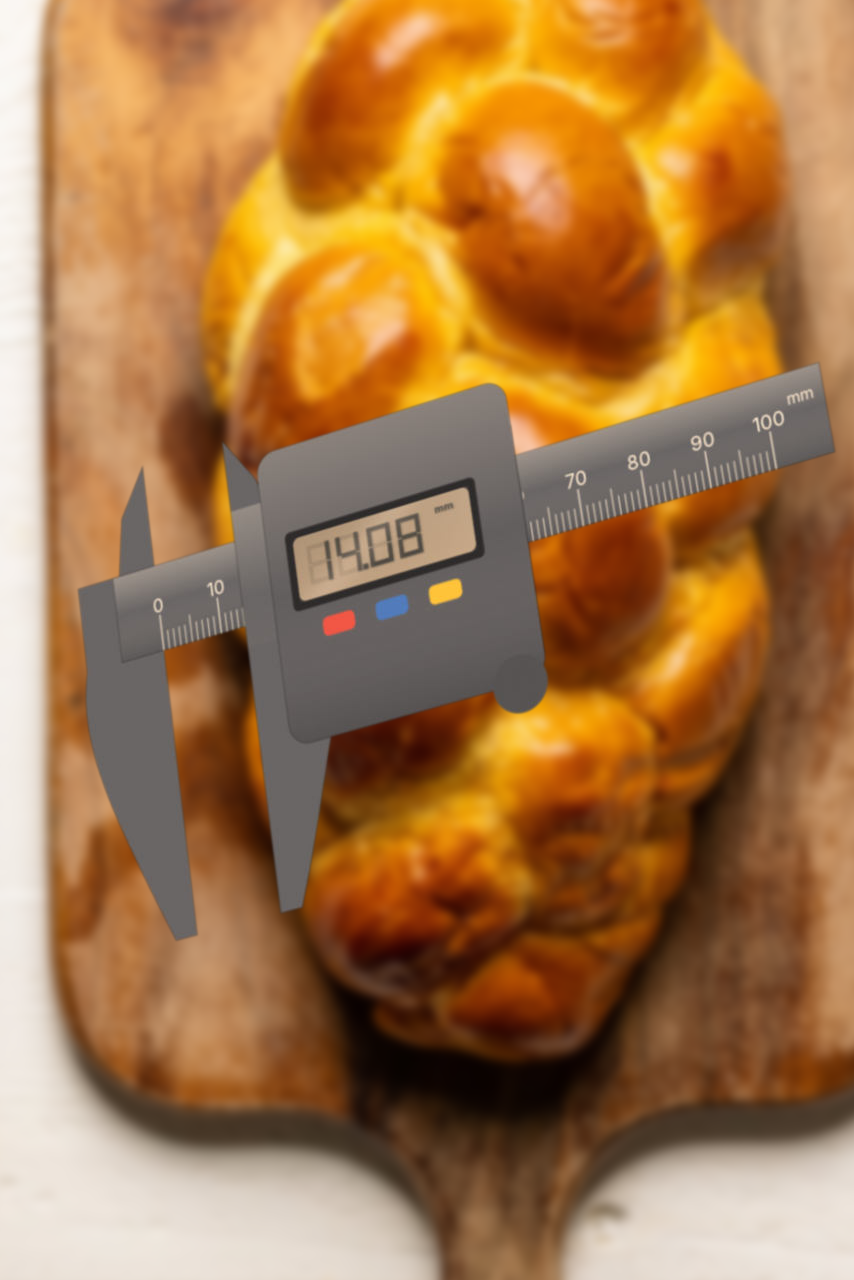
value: 14.08
